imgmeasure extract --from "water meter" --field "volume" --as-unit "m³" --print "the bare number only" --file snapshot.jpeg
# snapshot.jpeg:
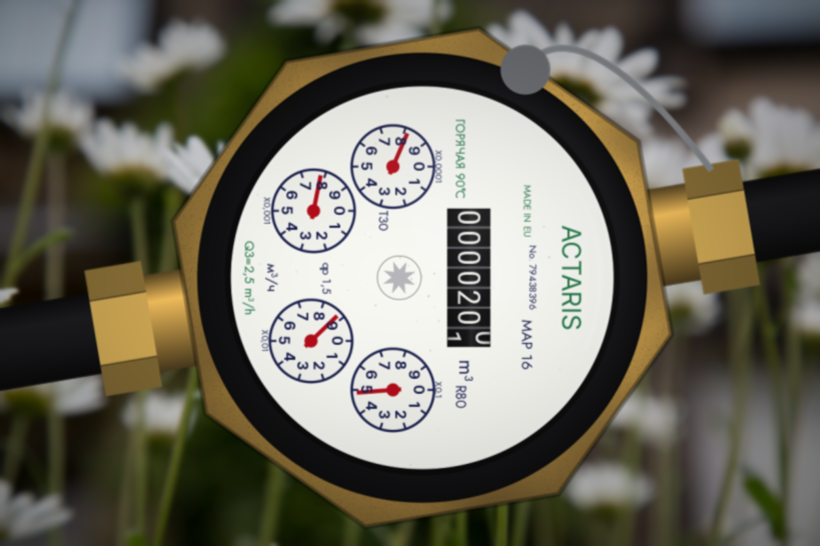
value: 200.4878
